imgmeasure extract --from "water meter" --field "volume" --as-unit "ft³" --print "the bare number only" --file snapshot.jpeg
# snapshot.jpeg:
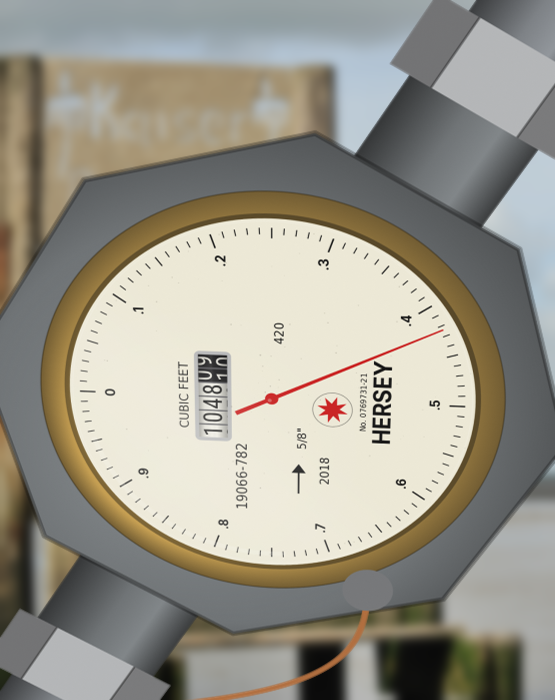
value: 104809.42
